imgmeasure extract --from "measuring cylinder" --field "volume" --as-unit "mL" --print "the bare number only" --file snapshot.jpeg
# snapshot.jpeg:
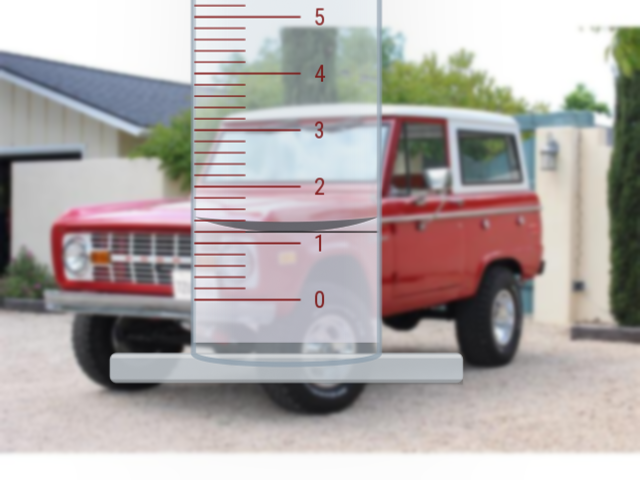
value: 1.2
